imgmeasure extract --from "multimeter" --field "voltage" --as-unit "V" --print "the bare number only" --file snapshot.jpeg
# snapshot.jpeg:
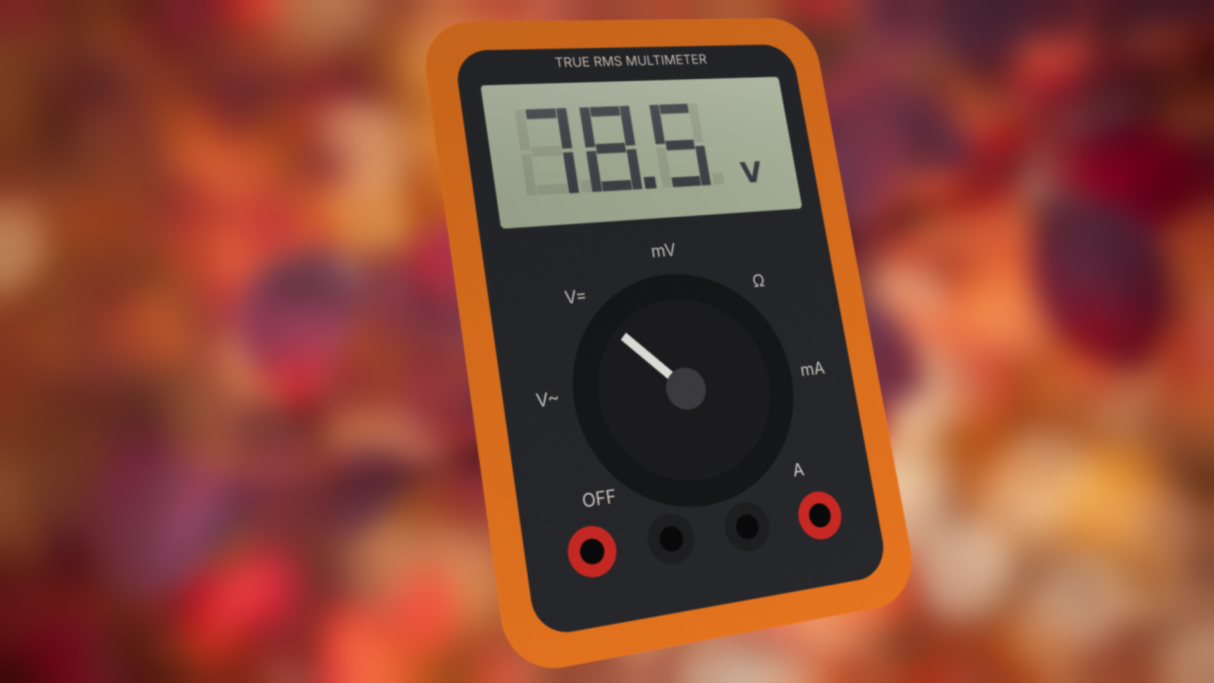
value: 78.5
